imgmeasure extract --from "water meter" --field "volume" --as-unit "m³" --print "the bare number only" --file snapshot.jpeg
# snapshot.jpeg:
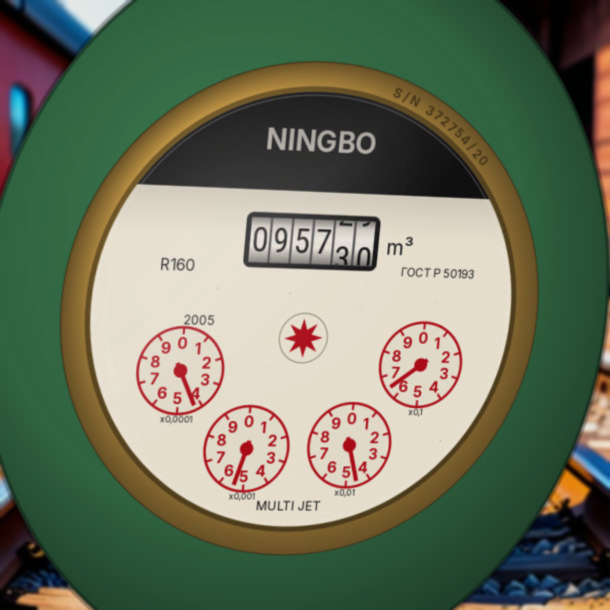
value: 95729.6454
